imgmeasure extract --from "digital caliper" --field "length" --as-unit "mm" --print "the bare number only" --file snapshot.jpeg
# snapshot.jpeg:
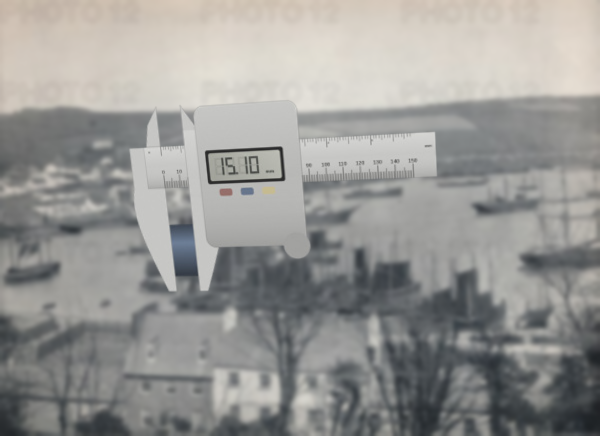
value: 15.10
